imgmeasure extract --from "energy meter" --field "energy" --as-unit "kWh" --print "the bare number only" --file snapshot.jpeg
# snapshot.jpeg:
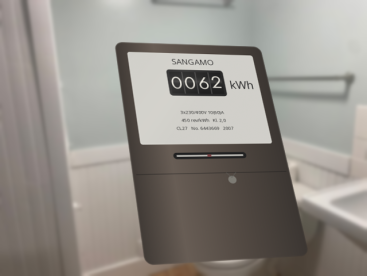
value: 62
